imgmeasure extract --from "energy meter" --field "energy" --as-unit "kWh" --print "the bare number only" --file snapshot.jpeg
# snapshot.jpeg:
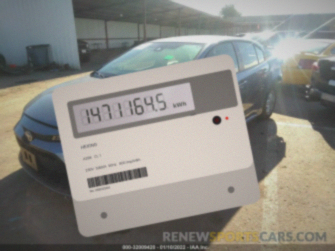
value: 1471164.5
